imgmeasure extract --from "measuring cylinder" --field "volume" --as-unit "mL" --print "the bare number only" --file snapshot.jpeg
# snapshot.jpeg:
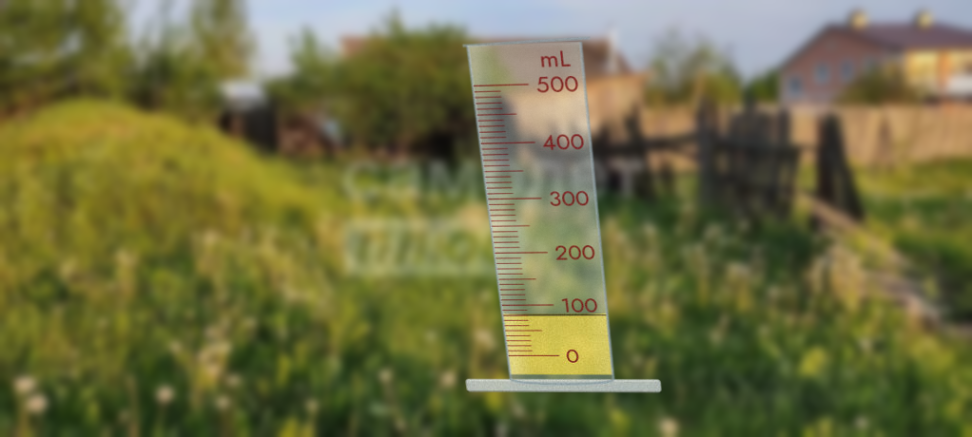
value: 80
